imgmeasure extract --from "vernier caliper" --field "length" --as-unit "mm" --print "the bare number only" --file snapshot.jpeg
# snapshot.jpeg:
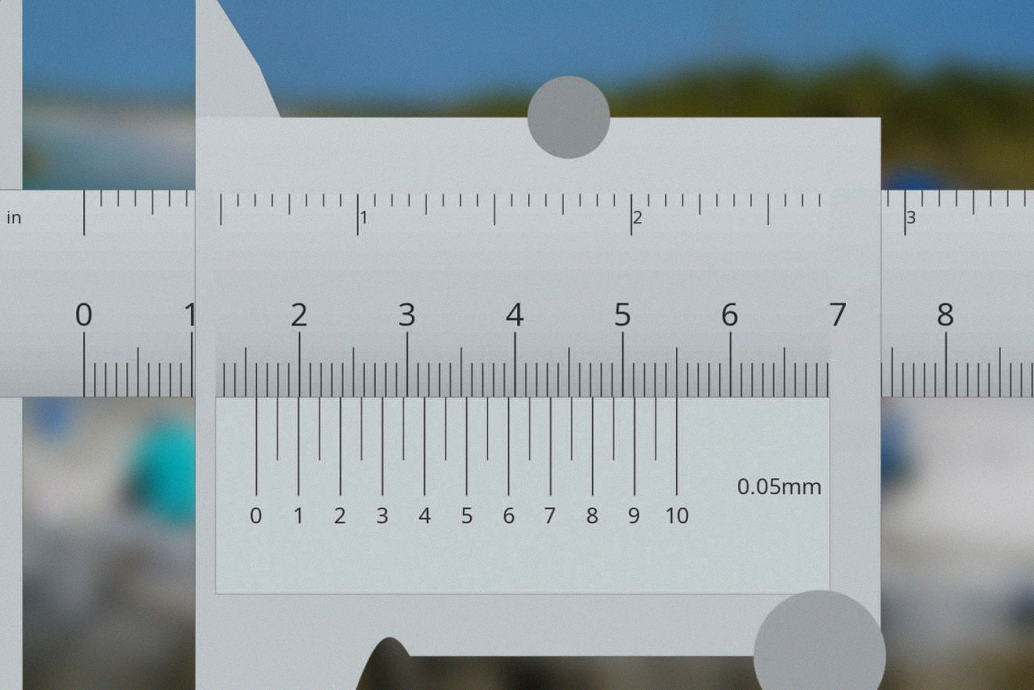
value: 16.0
